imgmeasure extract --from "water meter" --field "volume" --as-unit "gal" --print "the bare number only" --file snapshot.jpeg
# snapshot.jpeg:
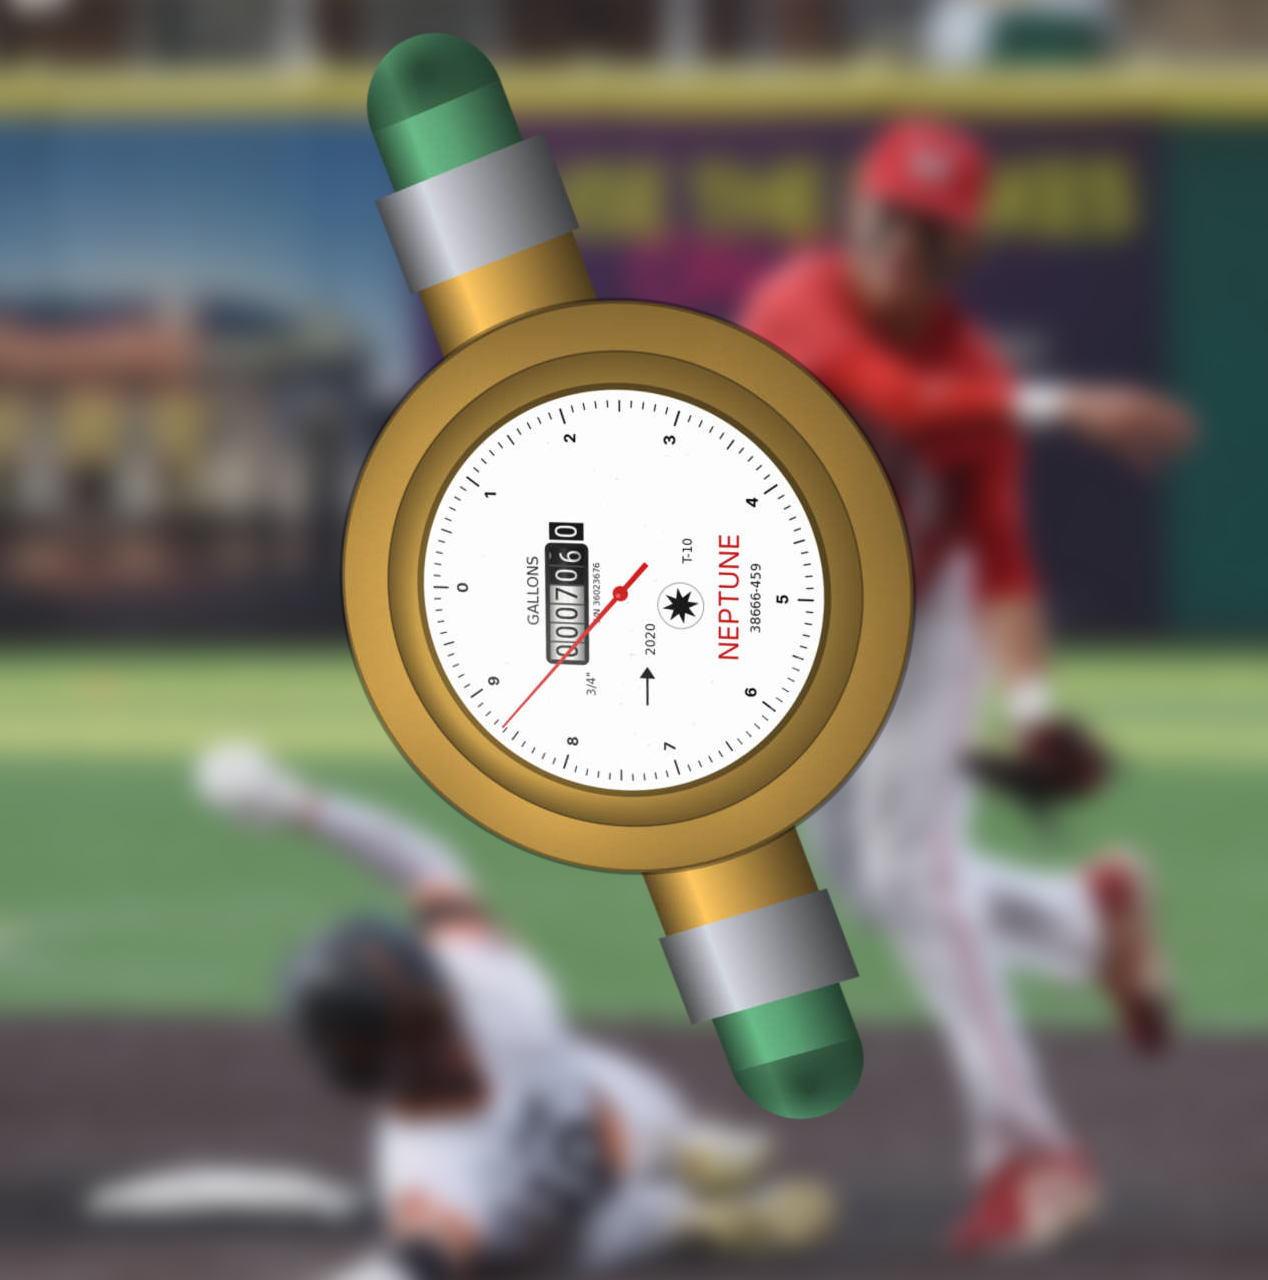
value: 7058.6
